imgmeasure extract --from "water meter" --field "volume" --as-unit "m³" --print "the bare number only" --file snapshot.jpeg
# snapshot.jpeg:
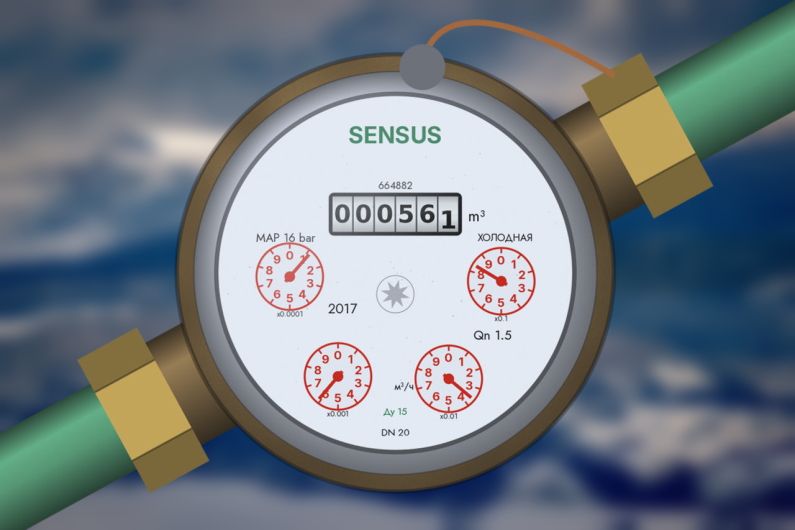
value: 560.8361
